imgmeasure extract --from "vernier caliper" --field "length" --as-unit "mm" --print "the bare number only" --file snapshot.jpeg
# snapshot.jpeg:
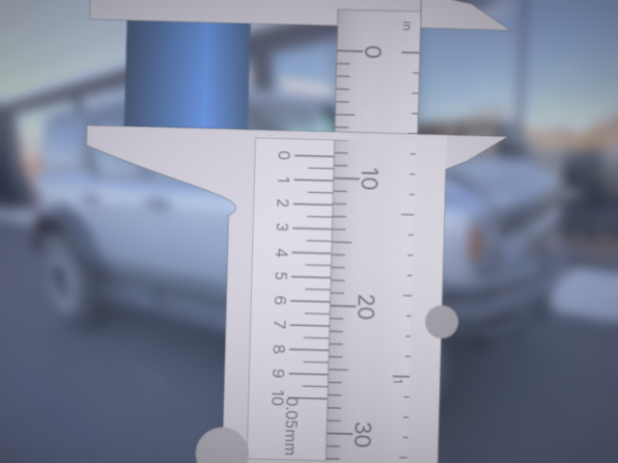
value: 8.3
